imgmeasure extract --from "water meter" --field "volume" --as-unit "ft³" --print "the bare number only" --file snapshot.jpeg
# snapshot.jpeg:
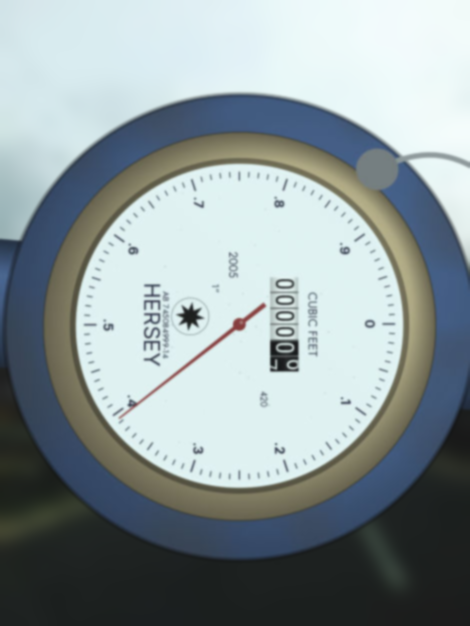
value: 6.39
